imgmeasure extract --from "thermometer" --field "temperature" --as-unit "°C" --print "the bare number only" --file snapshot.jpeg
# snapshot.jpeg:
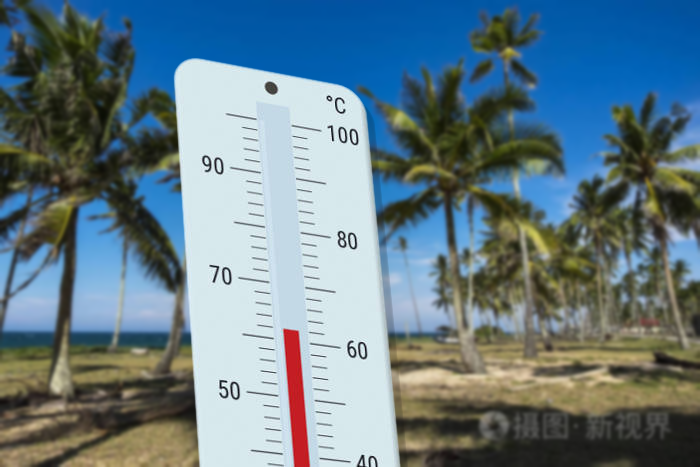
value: 62
